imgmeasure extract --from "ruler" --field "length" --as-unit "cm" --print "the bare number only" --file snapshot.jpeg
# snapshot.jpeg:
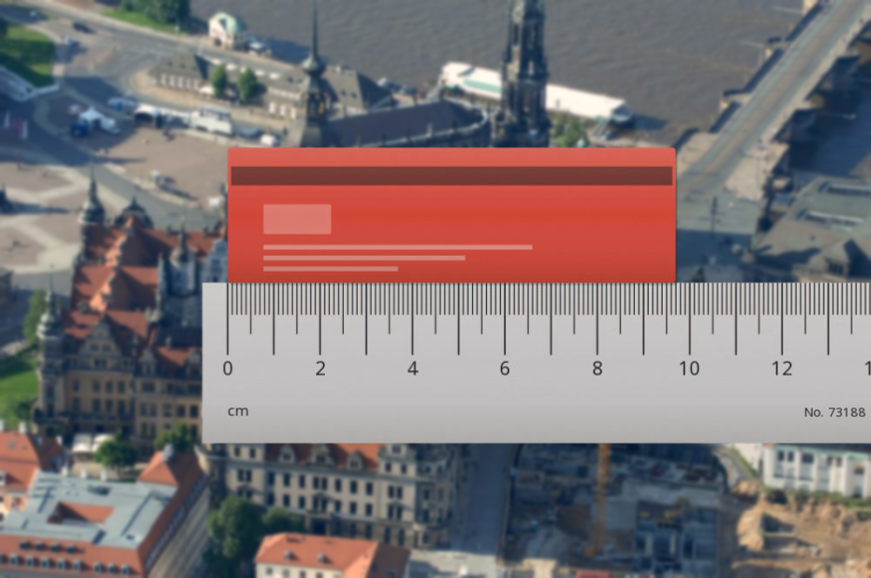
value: 9.7
